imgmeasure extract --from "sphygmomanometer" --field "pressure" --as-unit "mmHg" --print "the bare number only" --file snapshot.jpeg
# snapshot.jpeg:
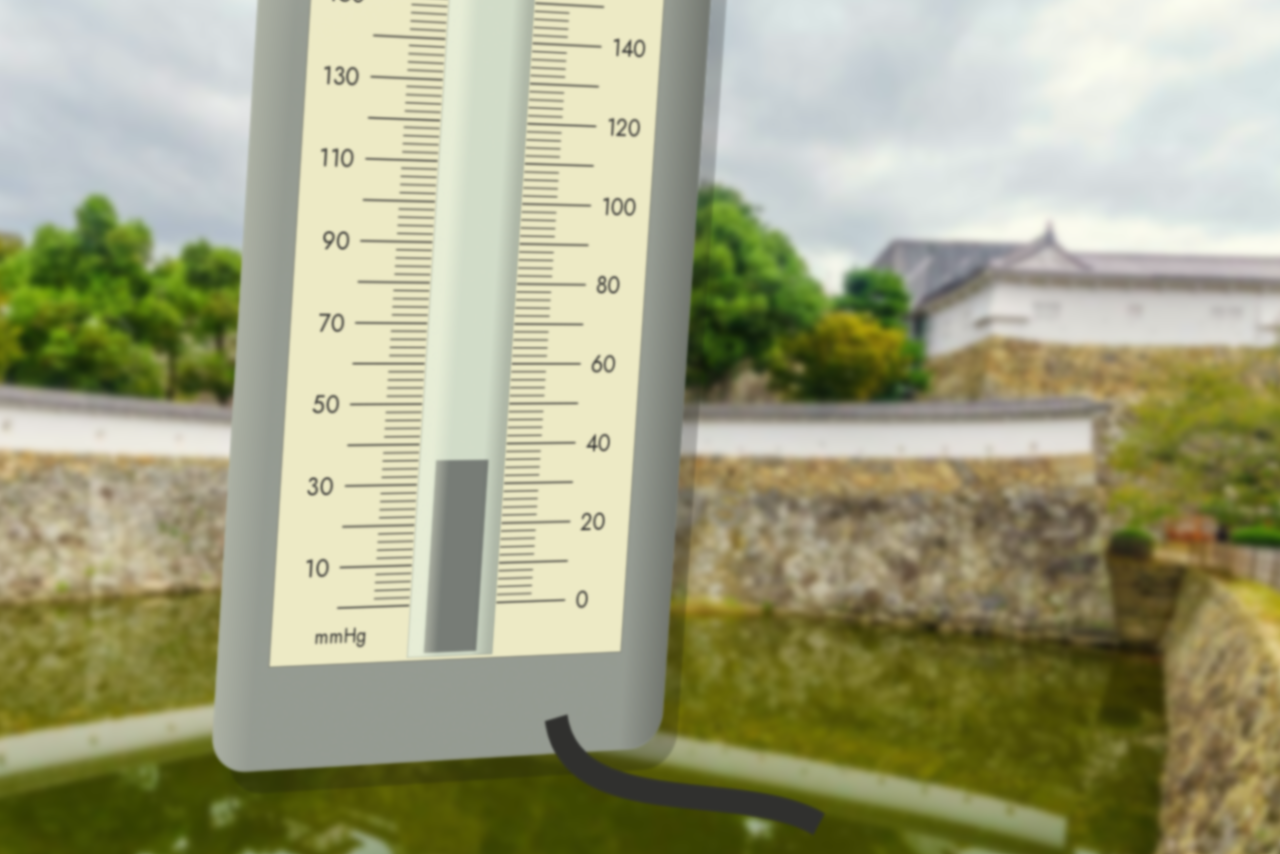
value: 36
